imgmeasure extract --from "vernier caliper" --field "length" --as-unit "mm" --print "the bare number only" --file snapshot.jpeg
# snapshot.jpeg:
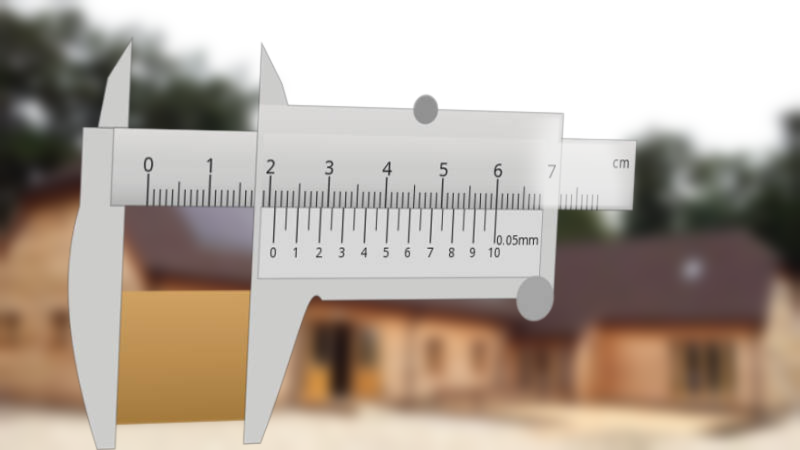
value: 21.0
